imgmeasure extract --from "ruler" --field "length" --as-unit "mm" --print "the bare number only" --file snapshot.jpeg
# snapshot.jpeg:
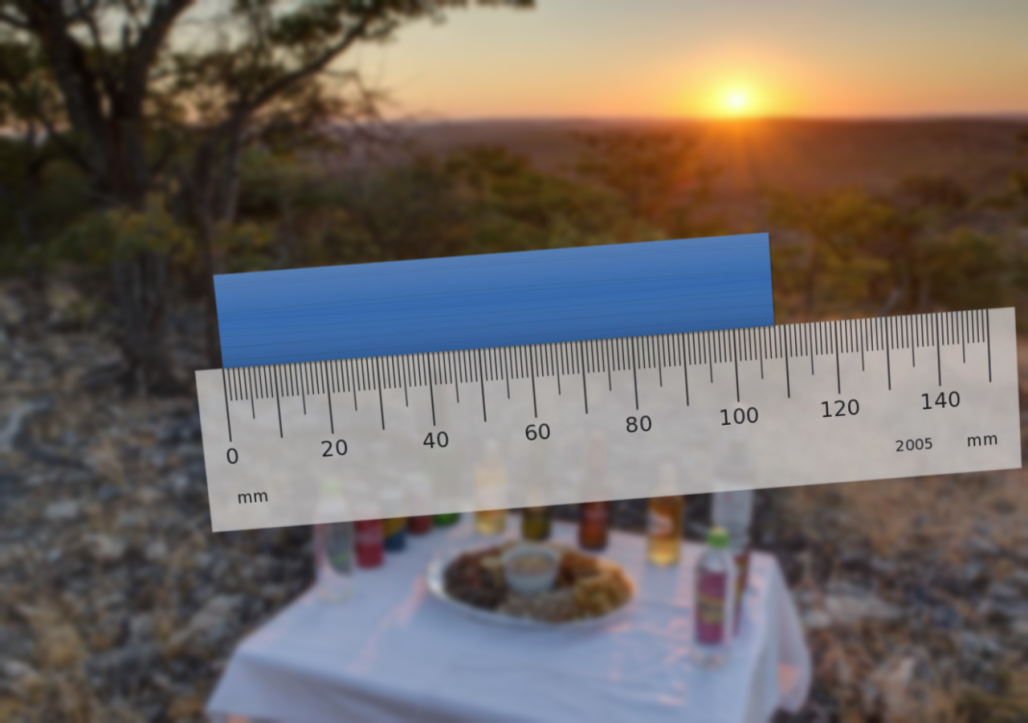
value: 108
